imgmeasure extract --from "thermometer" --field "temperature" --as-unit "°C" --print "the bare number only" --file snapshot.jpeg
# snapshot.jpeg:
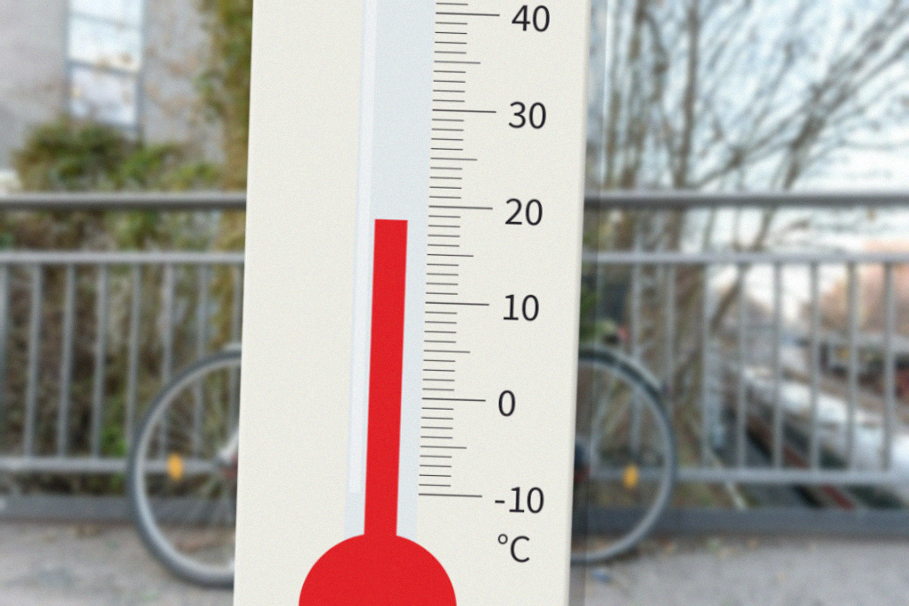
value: 18.5
